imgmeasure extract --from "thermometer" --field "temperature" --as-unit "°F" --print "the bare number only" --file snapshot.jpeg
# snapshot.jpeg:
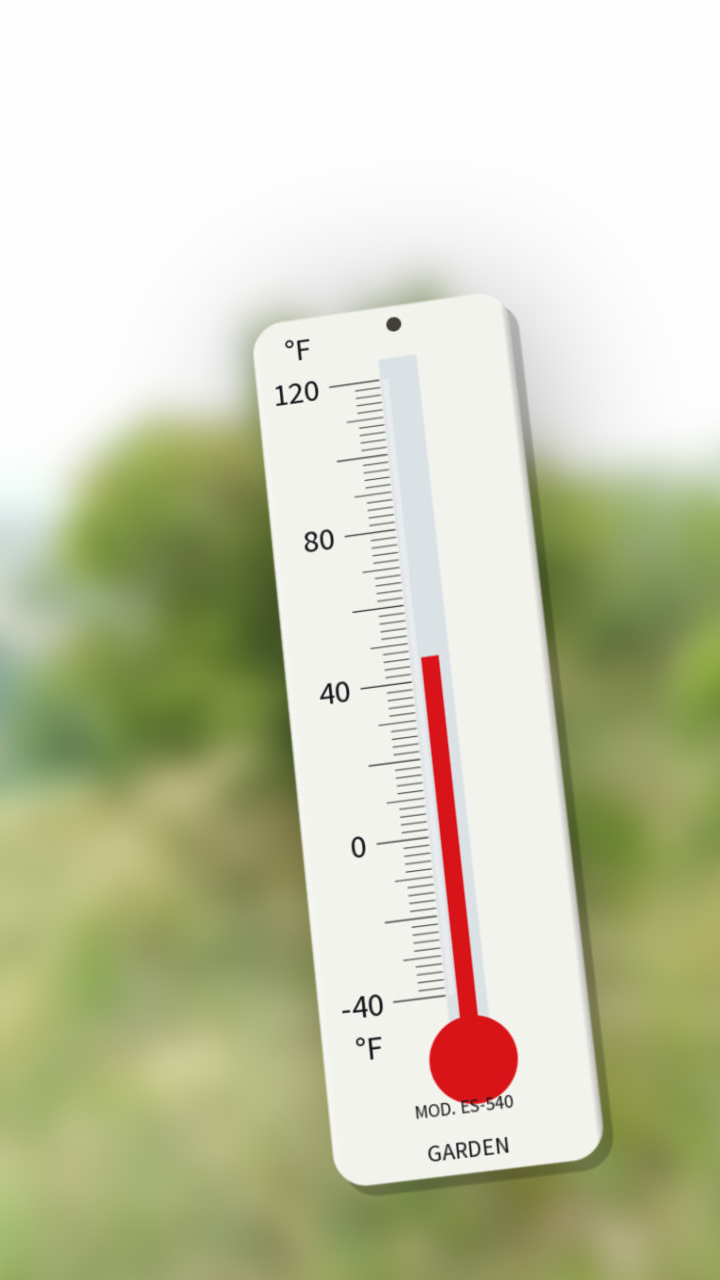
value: 46
